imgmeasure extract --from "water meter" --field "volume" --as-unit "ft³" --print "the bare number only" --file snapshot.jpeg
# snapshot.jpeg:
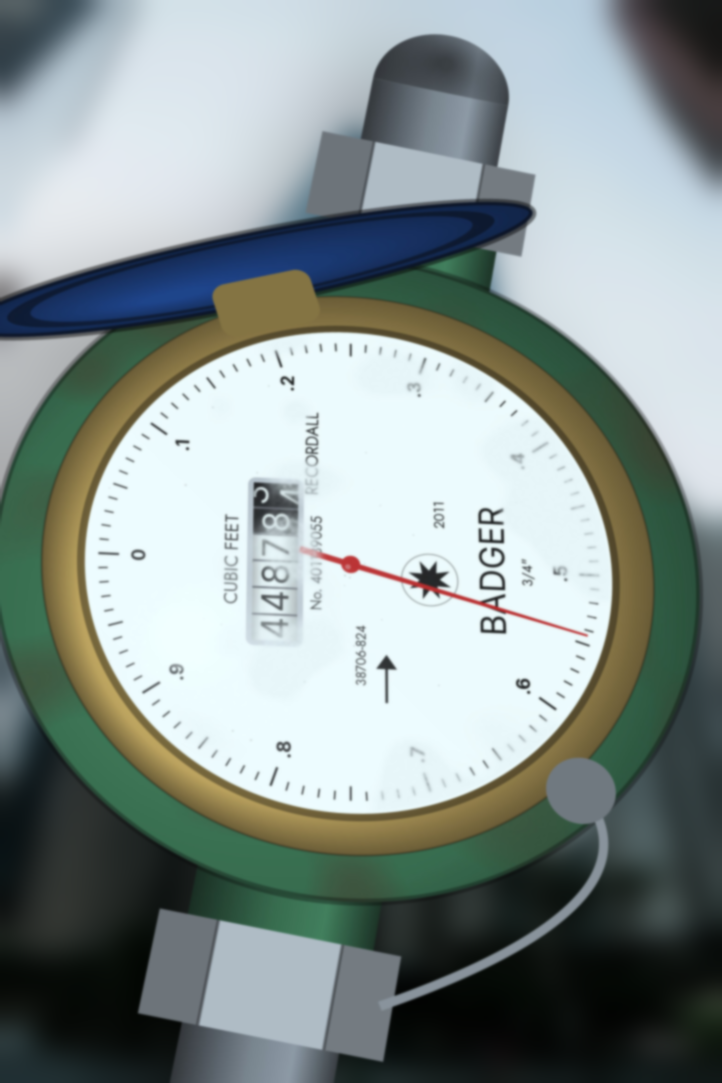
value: 448783.54
